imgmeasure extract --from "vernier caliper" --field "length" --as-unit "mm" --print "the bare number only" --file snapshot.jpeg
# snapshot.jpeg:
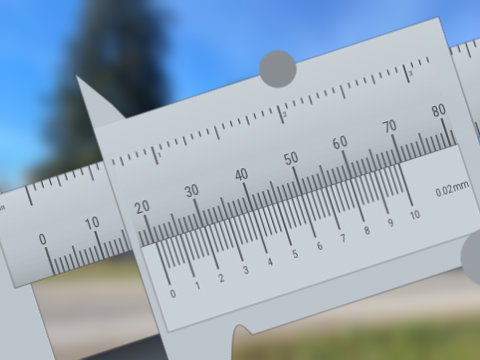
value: 20.5
